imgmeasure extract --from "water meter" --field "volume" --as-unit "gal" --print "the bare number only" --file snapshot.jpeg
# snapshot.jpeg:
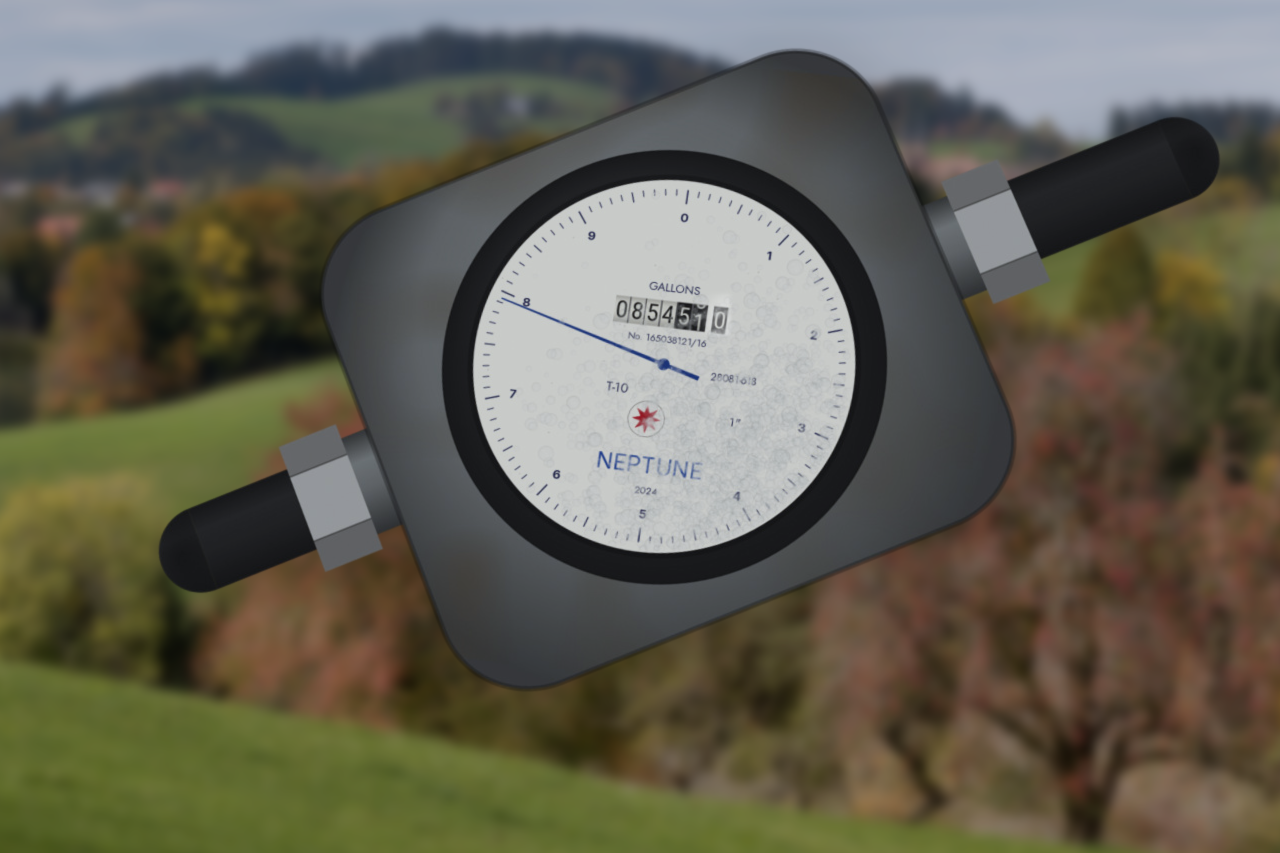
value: 854507.9
